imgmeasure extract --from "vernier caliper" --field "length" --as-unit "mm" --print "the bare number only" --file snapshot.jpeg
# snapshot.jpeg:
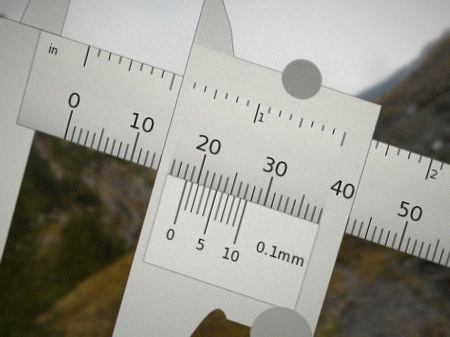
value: 18.4
